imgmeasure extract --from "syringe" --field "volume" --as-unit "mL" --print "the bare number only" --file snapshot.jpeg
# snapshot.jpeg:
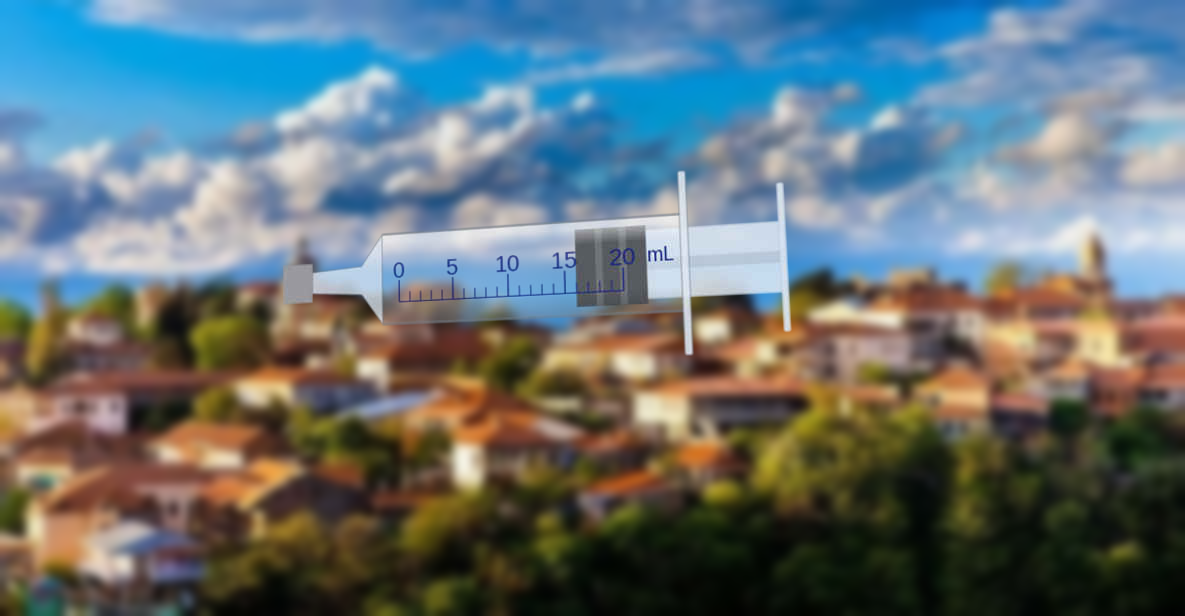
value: 16
